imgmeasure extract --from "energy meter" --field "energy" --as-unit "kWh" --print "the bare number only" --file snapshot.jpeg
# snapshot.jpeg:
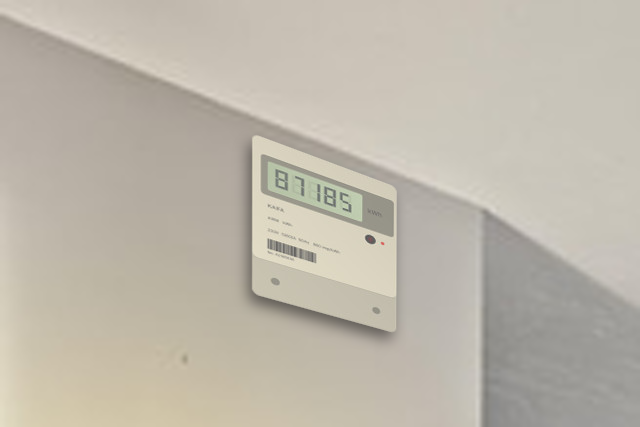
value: 87185
